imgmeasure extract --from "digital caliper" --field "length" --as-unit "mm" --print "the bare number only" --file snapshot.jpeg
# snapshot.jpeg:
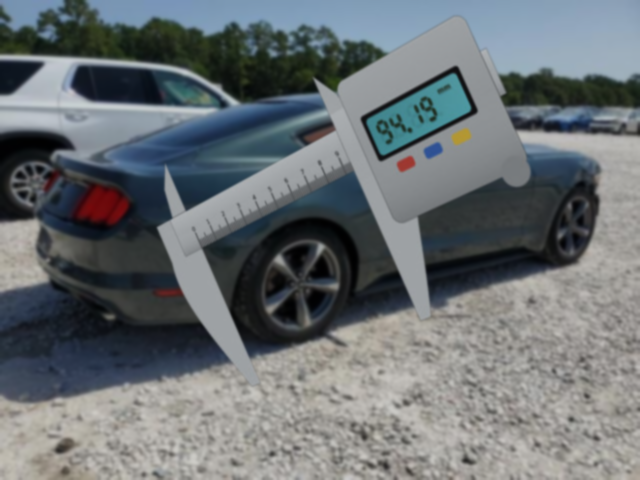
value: 94.19
